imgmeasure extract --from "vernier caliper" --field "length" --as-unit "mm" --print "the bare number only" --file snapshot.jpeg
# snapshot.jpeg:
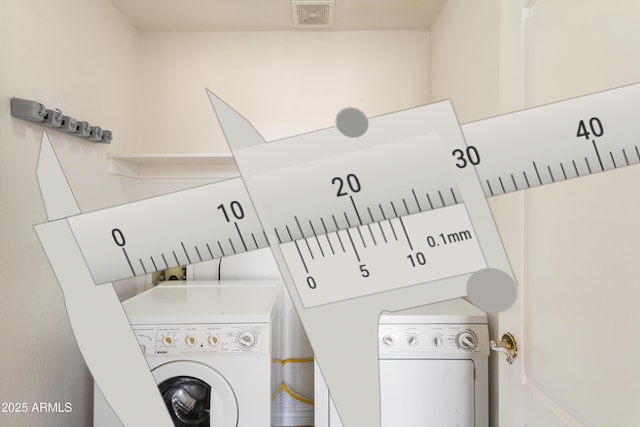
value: 14.2
